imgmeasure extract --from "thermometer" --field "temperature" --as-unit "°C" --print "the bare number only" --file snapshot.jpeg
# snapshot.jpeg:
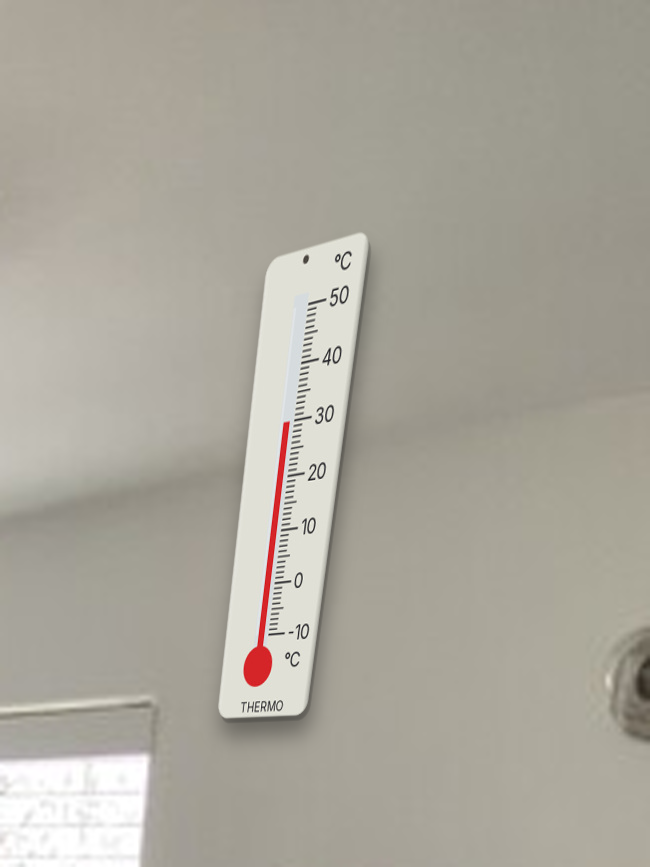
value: 30
